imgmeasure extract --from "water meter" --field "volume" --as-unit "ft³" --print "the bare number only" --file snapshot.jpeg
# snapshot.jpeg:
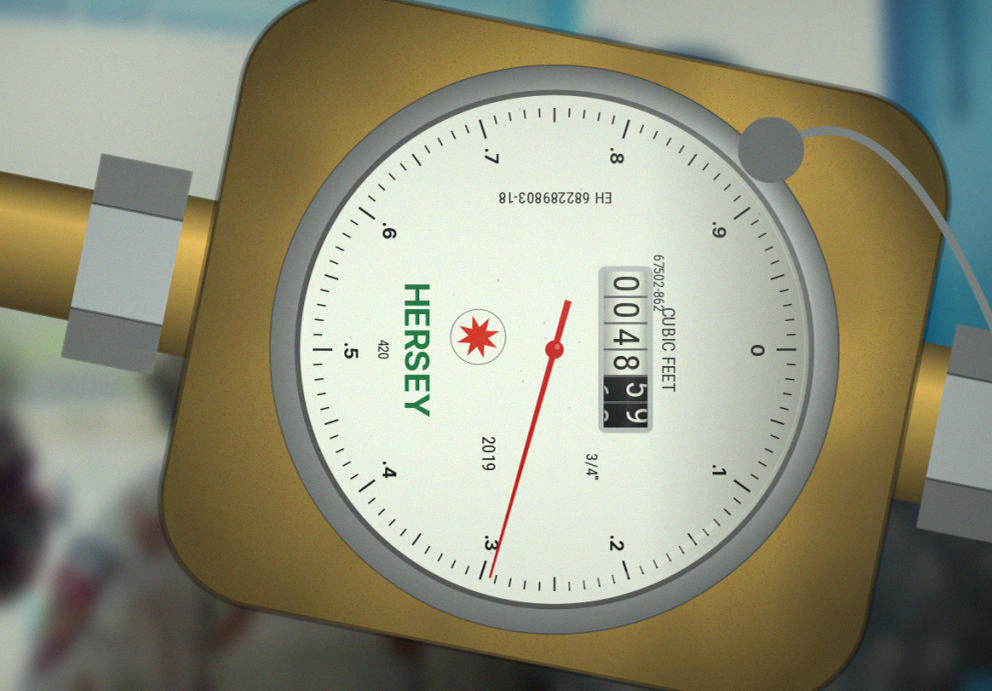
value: 4859.29
